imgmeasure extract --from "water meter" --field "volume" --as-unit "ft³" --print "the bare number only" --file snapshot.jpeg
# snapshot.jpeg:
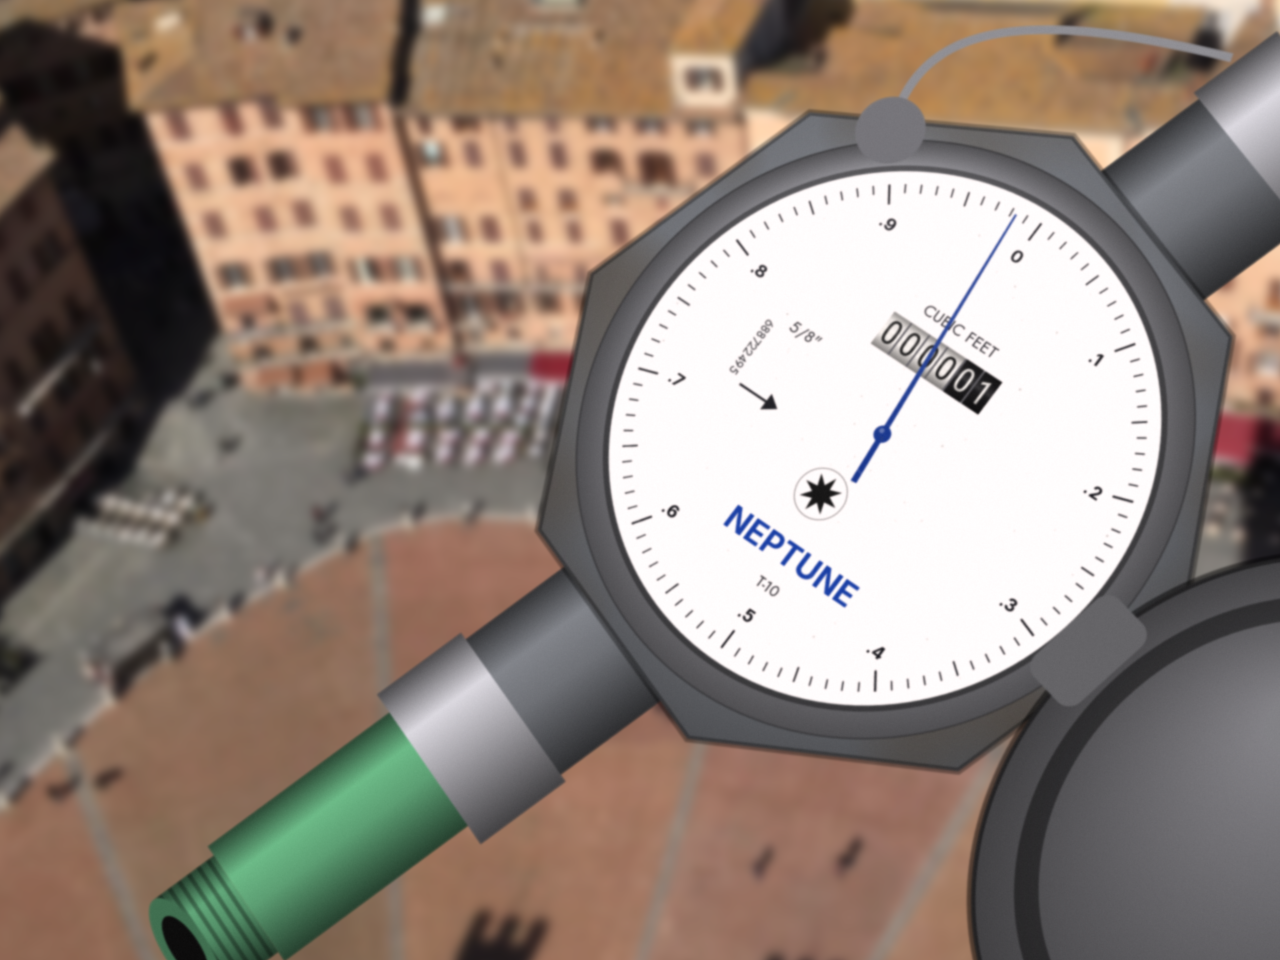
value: 0.98
